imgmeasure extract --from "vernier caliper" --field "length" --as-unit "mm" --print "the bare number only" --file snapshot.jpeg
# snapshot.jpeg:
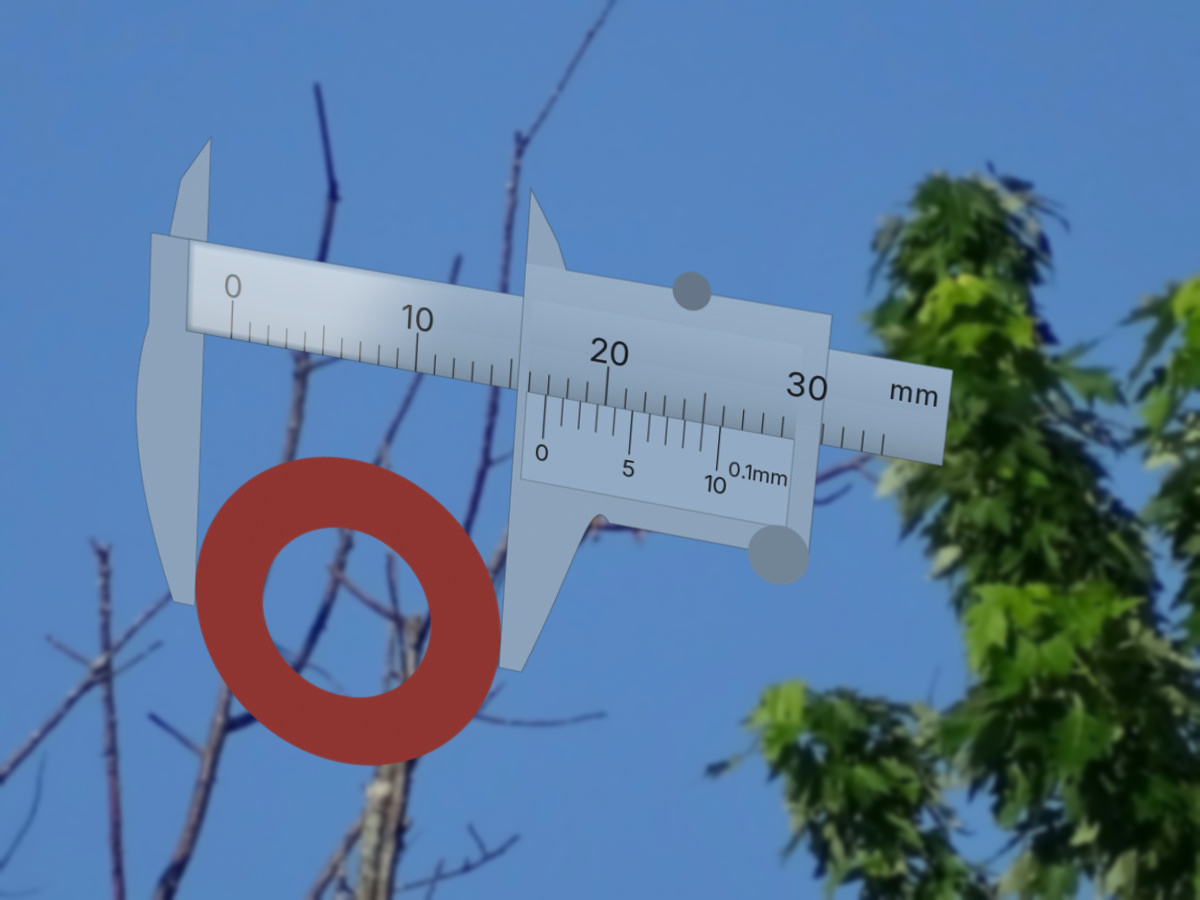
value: 16.9
